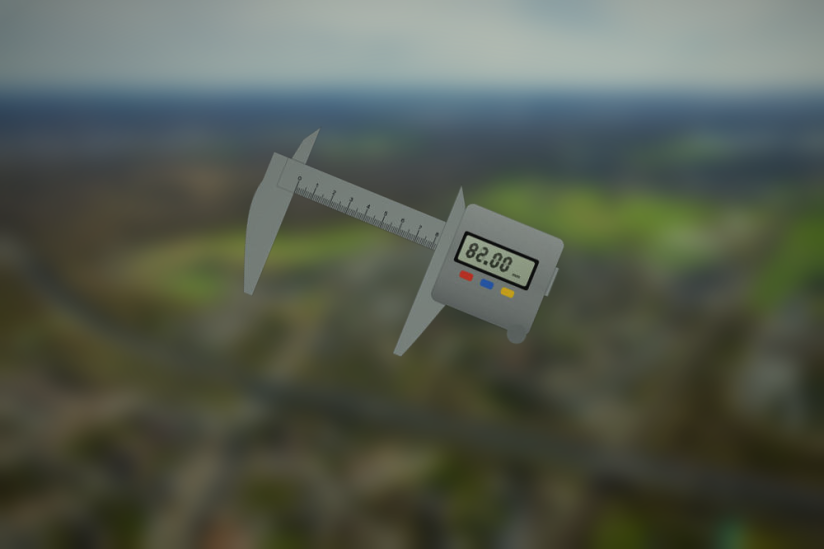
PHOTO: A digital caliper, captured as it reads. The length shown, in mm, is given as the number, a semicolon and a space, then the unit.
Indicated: 82.00; mm
